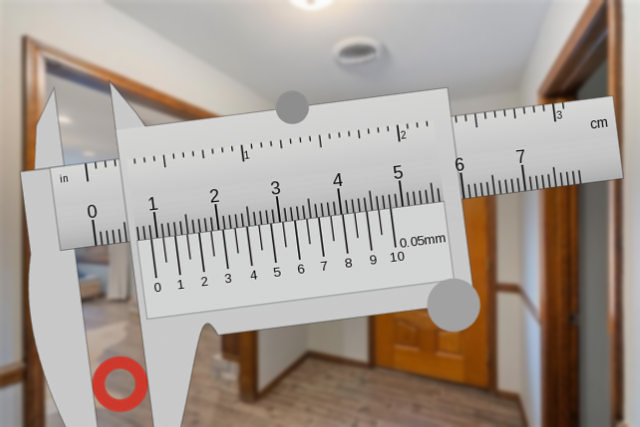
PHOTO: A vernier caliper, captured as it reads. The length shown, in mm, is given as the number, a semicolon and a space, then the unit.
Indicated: 9.0; mm
